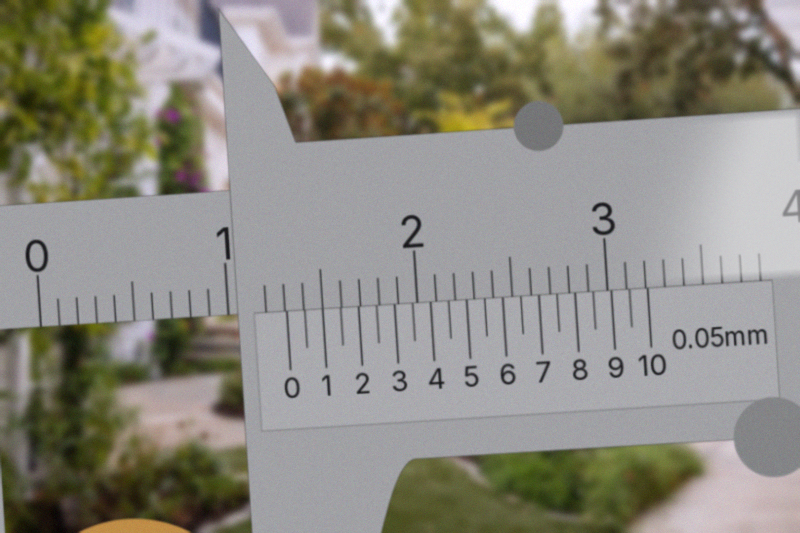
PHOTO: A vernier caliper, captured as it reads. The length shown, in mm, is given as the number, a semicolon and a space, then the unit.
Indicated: 13.1; mm
